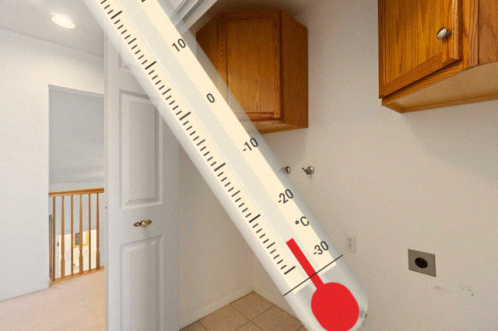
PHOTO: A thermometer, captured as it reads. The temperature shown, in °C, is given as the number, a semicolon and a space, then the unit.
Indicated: -26; °C
